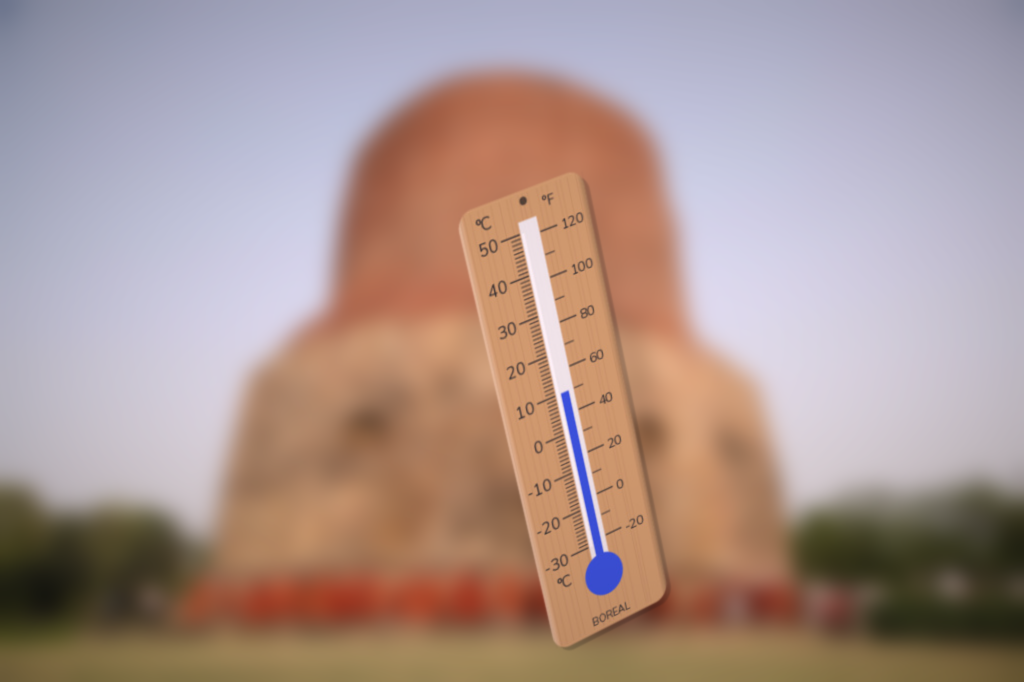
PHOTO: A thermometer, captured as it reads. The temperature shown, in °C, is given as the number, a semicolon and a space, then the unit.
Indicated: 10; °C
